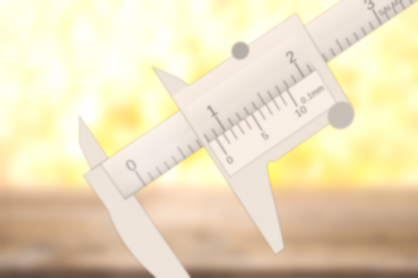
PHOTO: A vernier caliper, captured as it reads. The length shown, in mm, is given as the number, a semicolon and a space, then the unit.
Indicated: 8.8; mm
